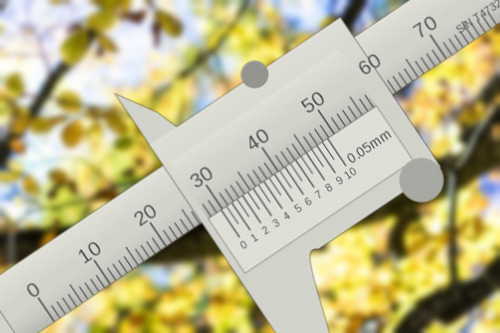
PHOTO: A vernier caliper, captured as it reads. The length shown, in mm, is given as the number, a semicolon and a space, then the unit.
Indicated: 29.8; mm
